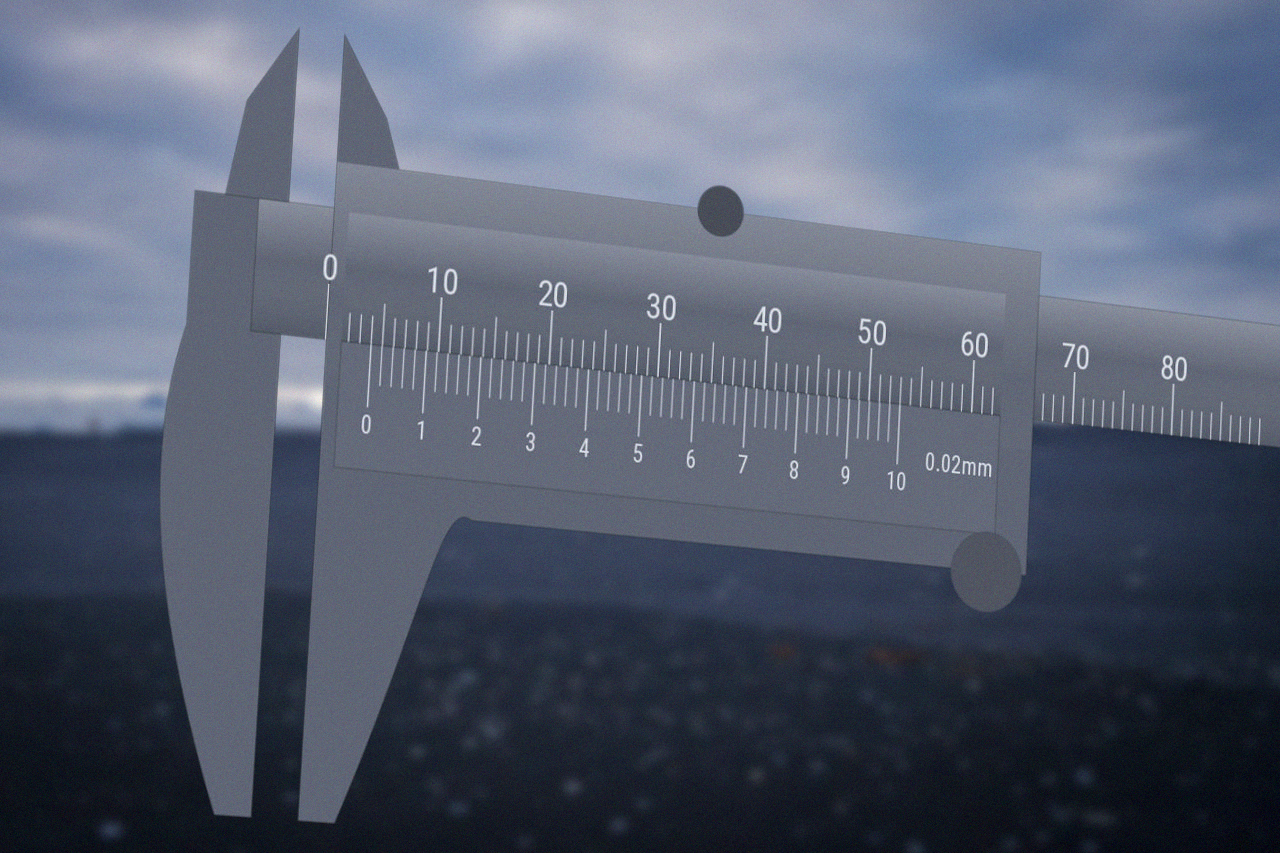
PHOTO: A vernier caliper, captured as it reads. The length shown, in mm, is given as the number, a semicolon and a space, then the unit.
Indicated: 4.0; mm
